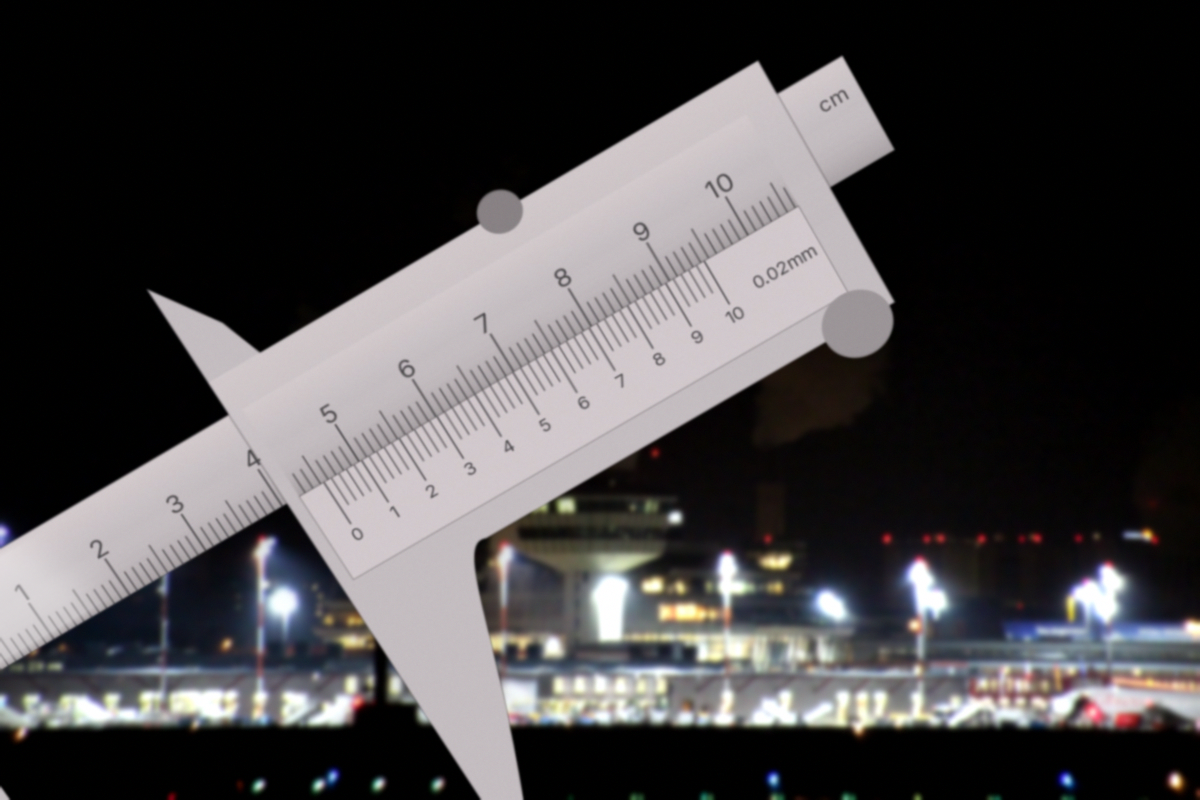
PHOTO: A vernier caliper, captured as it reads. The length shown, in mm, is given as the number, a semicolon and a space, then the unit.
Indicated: 45.4; mm
